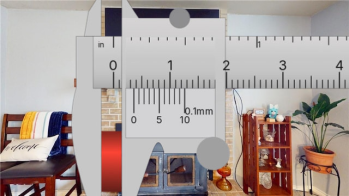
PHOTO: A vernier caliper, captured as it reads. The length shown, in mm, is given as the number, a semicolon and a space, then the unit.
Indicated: 3.6; mm
